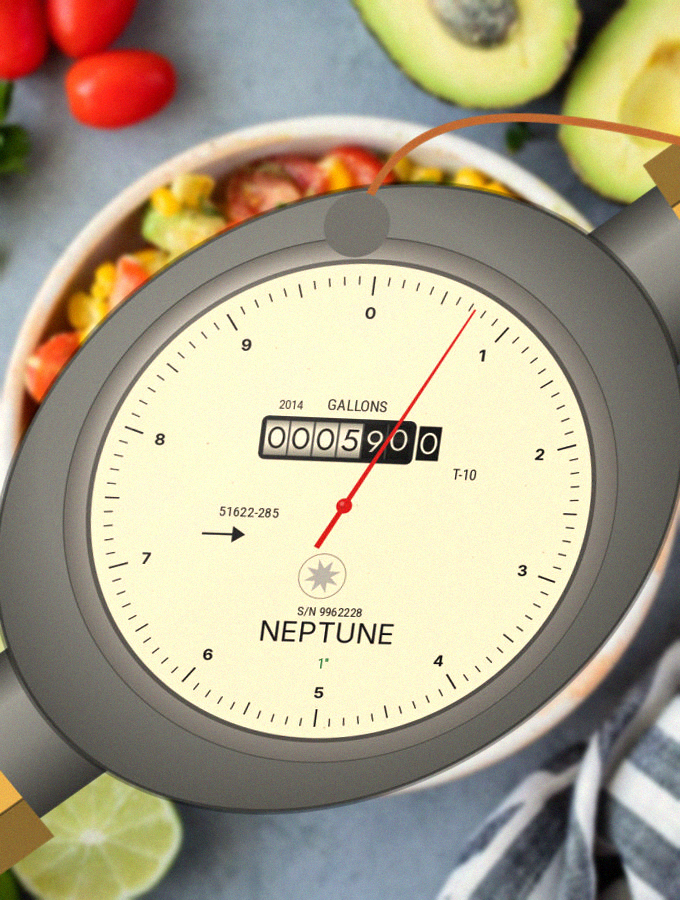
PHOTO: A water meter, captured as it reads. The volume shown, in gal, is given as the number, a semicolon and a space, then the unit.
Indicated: 5900.7; gal
